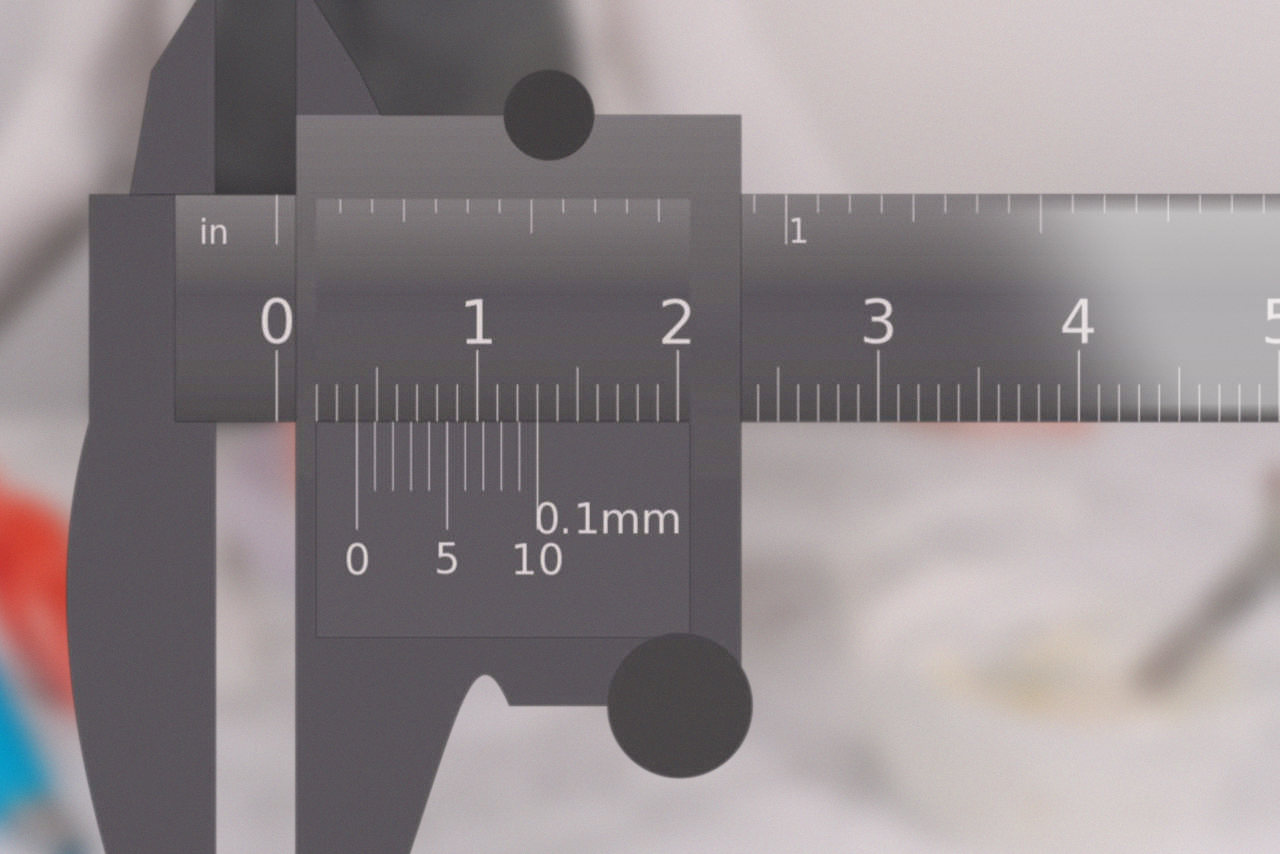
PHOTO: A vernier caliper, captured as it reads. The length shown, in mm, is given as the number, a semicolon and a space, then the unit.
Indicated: 4.0; mm
